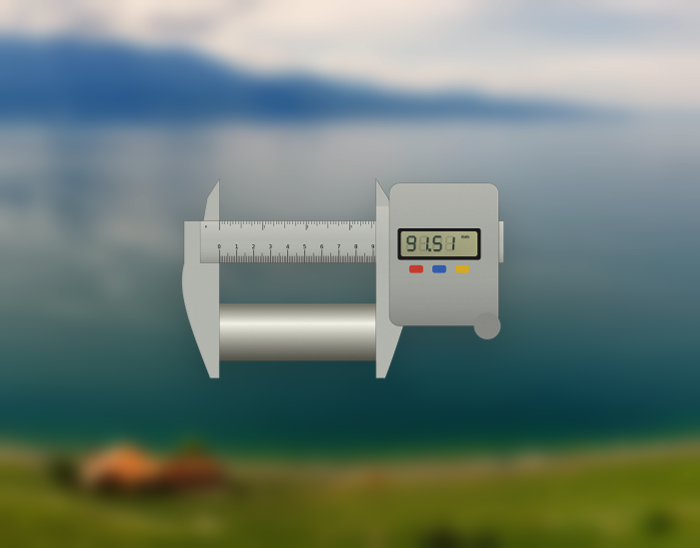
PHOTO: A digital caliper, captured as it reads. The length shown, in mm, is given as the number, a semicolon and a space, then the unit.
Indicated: 91.51; mm
